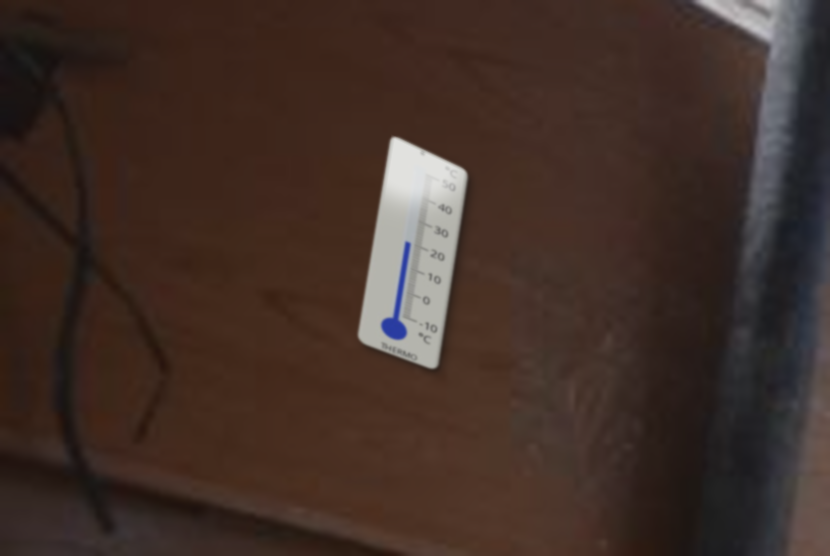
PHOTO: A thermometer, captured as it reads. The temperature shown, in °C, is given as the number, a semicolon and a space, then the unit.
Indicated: 20; °C
